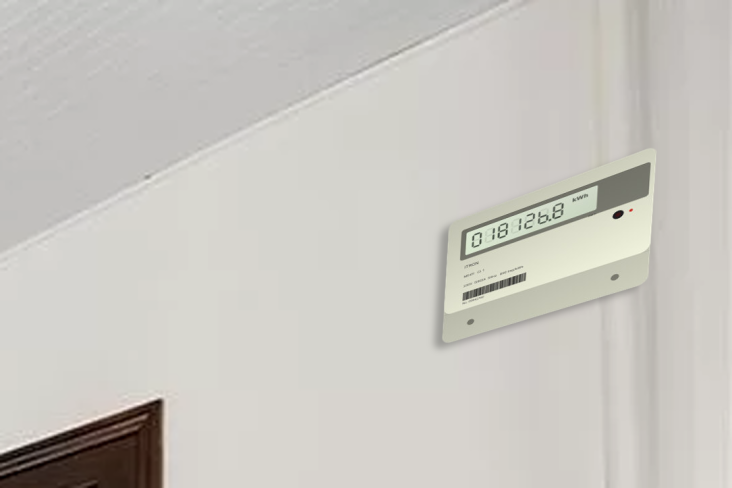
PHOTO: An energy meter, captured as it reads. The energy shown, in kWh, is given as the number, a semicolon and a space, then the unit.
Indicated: 18126.8; kWh
